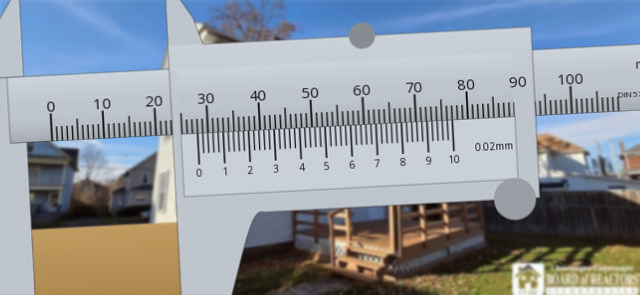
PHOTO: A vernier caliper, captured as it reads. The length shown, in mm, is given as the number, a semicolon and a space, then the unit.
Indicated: 28.0; mm
